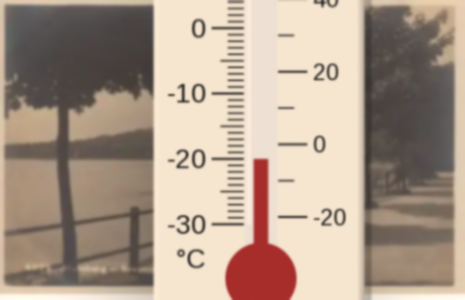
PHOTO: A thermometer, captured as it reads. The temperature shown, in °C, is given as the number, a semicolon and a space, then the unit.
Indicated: -20; °C
